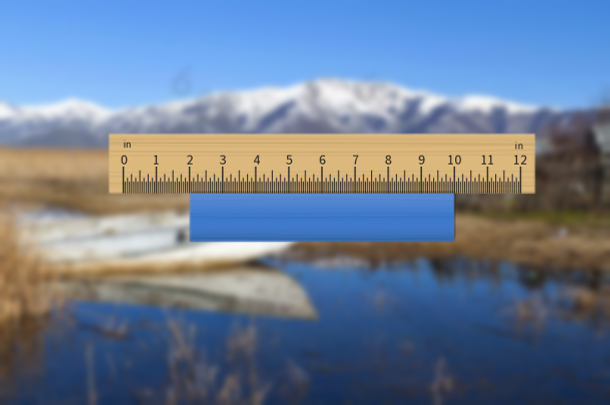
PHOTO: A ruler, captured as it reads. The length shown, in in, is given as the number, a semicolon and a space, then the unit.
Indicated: 8; in
